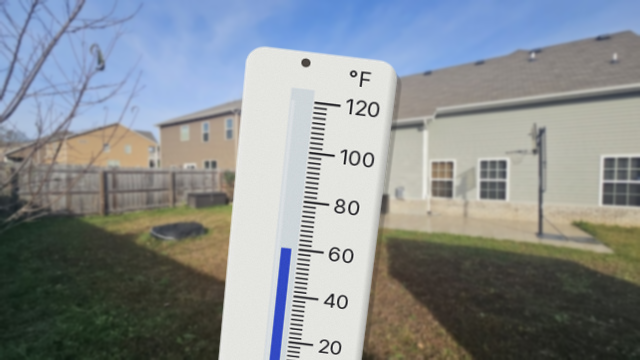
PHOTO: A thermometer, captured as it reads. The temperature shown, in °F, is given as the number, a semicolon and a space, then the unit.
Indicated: 60; °F
